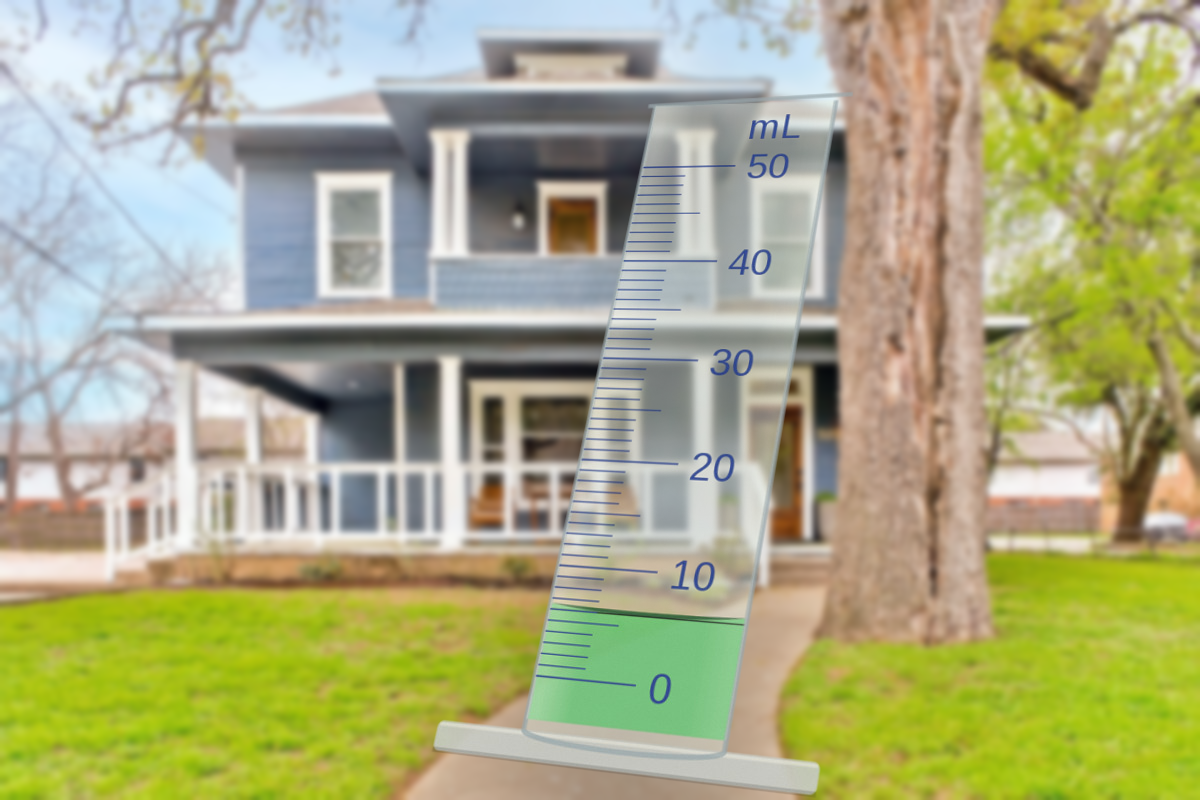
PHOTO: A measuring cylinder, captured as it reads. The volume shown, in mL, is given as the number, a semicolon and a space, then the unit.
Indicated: 6; mL
